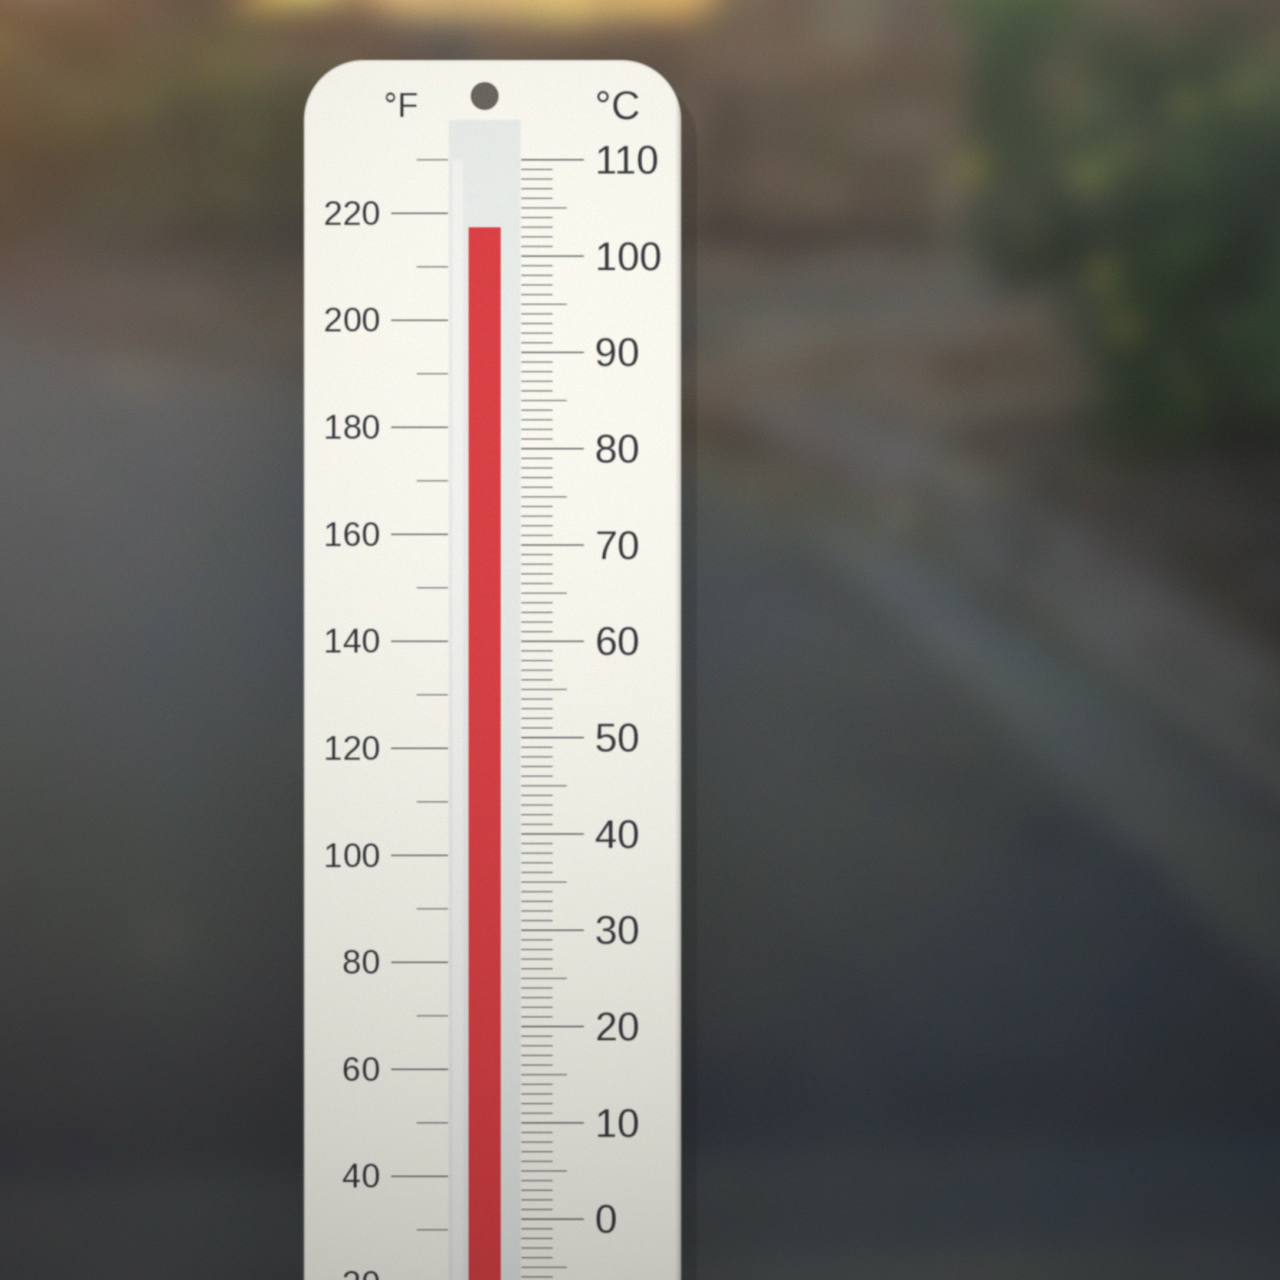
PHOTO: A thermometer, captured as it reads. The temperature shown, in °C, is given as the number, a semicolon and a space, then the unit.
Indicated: 103; °C
